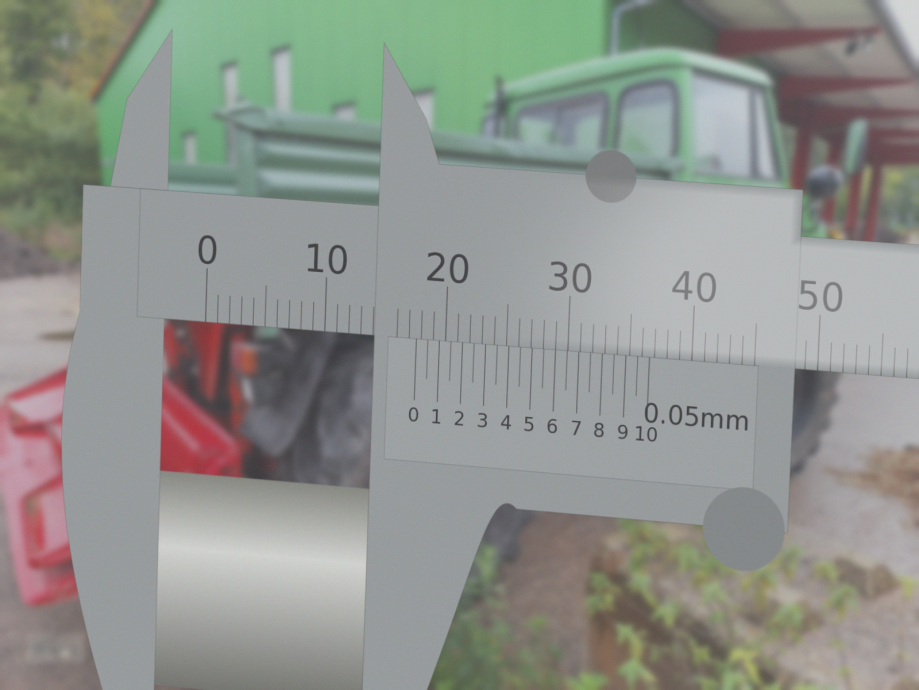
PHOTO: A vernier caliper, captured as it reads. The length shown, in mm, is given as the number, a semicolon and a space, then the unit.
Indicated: 17.6; mm
